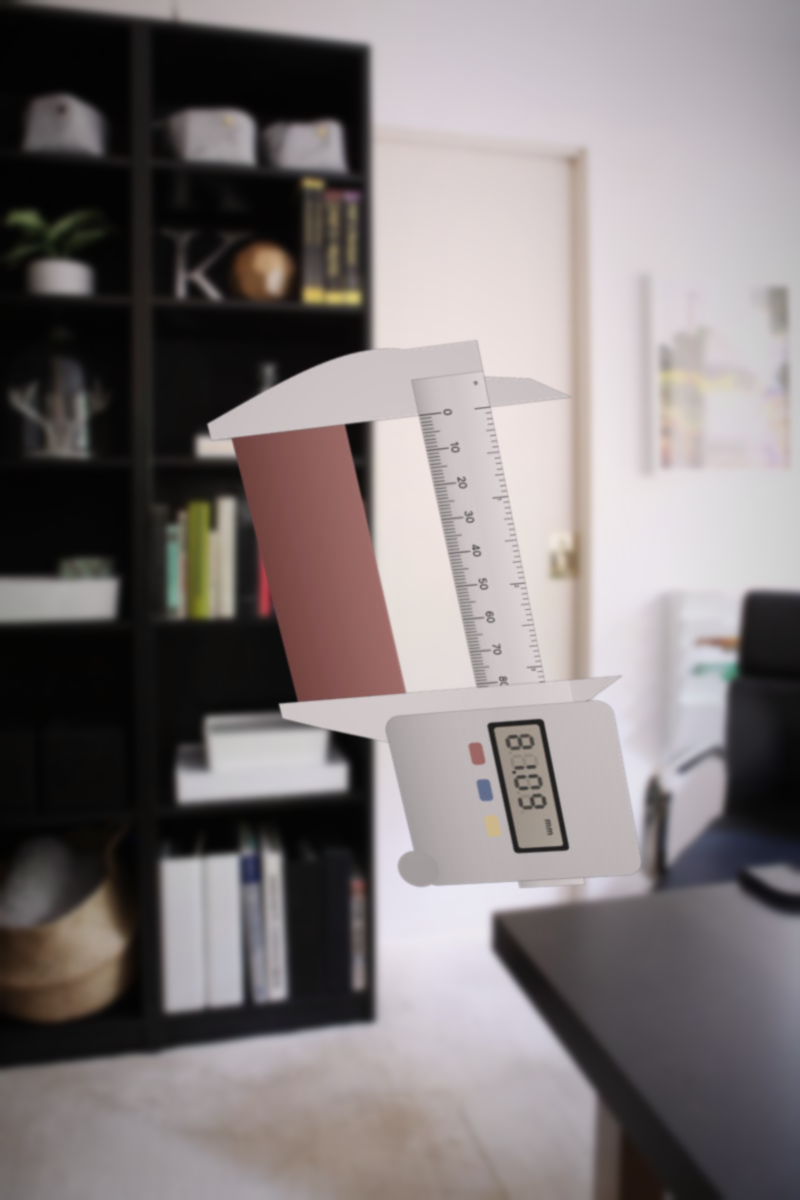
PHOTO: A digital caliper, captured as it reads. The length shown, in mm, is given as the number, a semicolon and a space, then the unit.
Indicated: 81.09; mm
